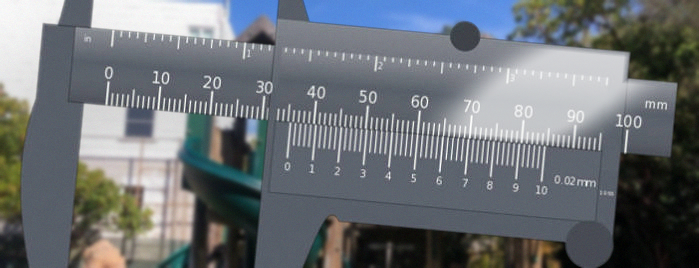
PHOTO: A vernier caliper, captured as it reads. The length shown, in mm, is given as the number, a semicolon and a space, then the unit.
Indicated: 35.5; mm
